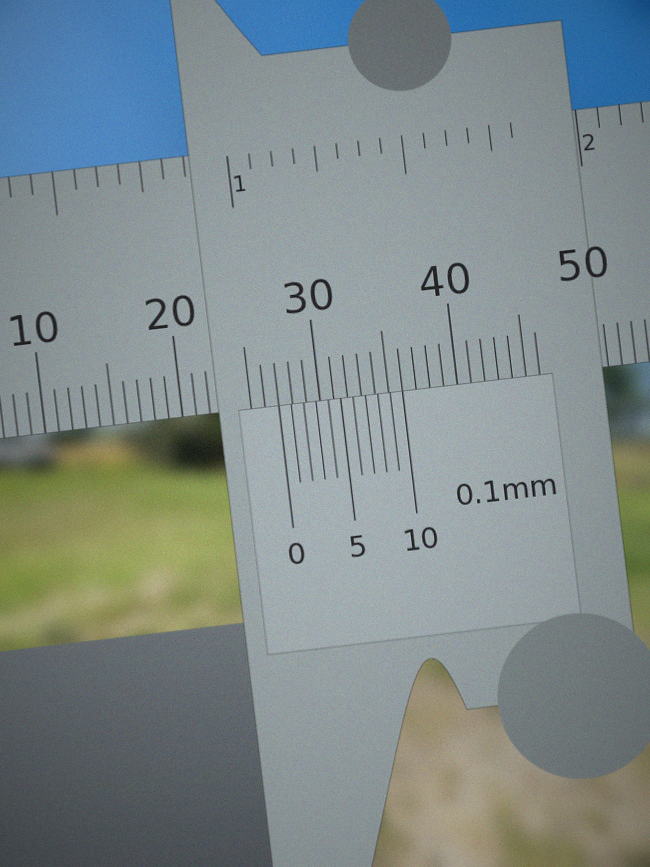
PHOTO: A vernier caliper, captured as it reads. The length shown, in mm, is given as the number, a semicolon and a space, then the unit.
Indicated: 27.0; mm
